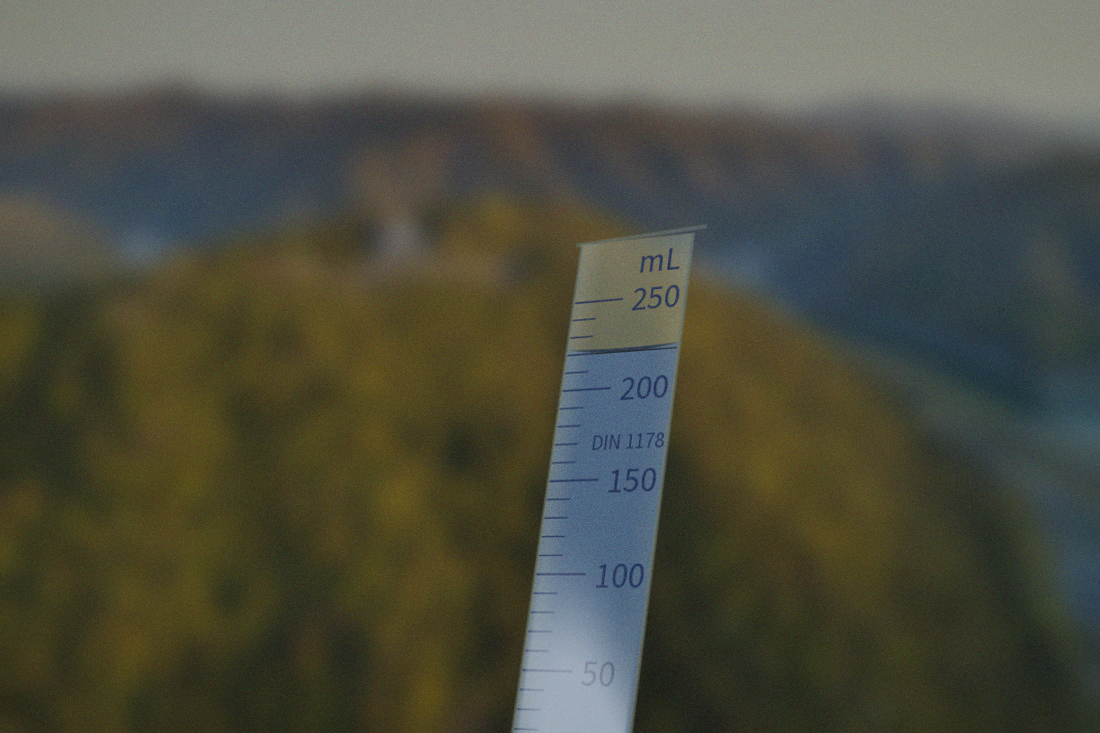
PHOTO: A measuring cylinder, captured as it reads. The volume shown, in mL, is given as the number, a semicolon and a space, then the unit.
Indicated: 220; mL
